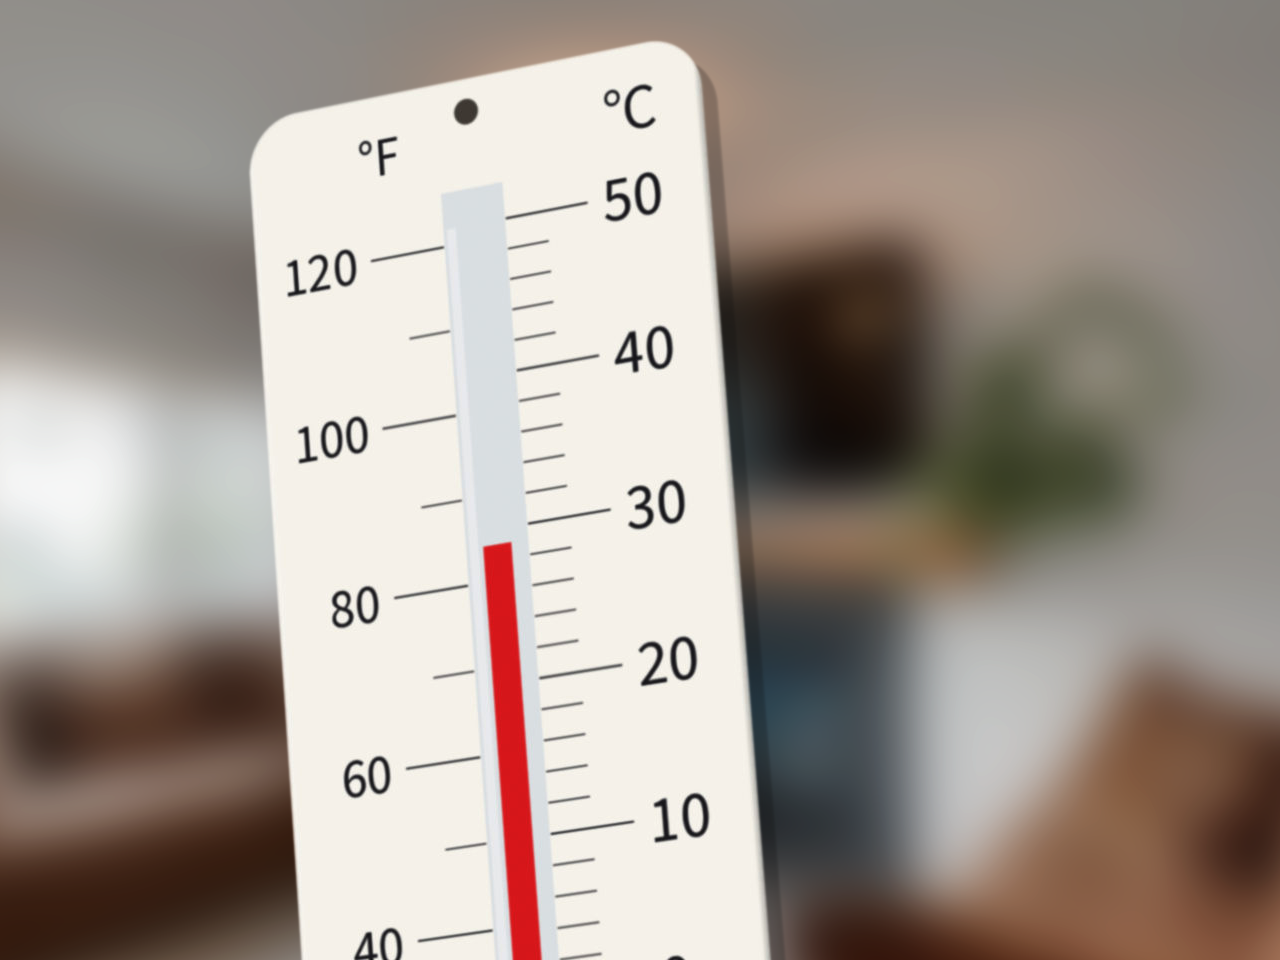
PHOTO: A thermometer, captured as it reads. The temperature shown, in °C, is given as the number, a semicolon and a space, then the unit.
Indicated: 29; °C
